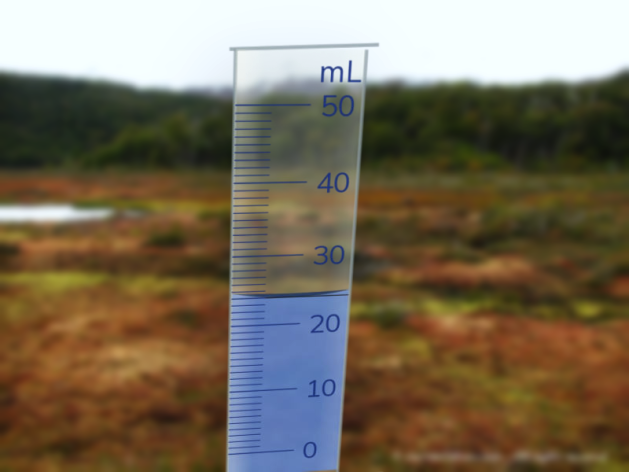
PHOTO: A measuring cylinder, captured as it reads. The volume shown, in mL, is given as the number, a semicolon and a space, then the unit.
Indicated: 24; mL
